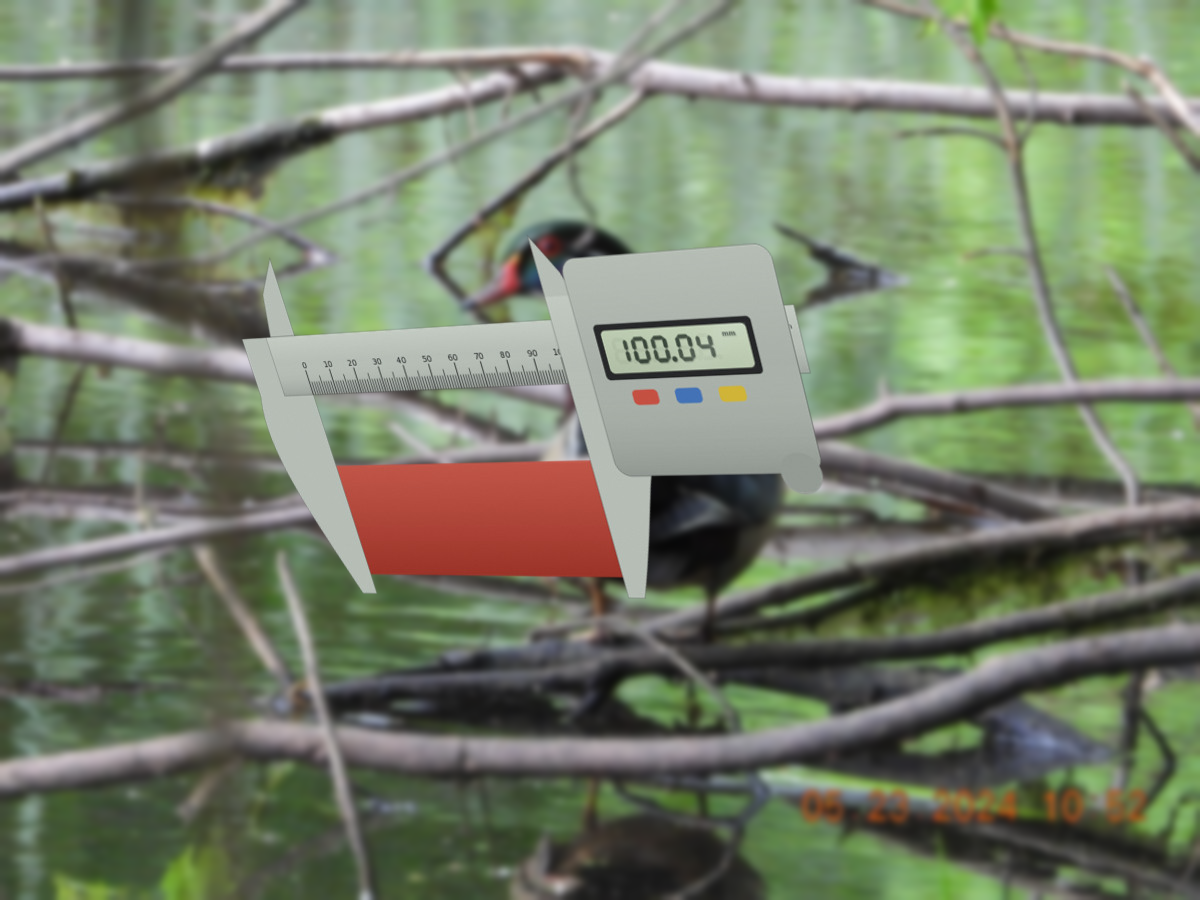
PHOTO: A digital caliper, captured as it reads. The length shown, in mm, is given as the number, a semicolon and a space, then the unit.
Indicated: 100.04; mm
